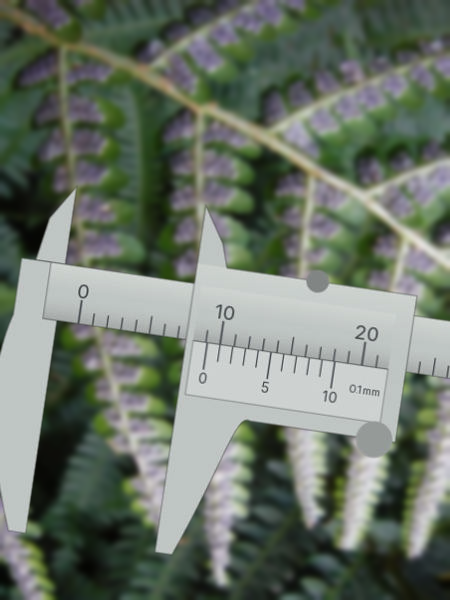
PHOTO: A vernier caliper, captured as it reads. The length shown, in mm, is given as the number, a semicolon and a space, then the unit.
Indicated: 9.1; mm
